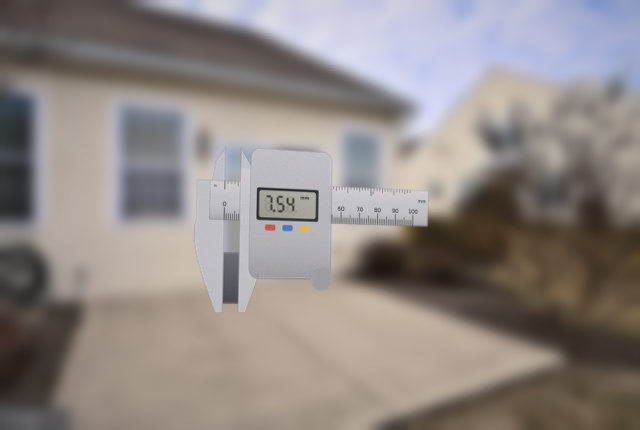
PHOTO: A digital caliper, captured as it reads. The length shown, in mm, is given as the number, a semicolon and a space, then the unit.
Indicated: 7.54; mm
